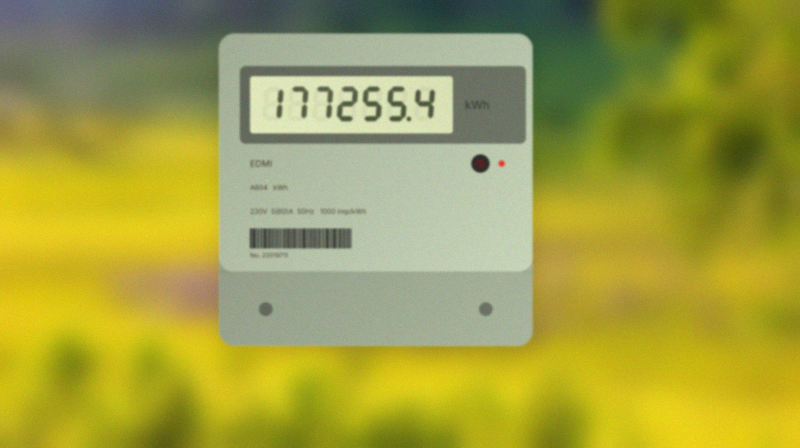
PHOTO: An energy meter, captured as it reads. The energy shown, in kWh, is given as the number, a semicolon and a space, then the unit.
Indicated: 177255.4; kWh
